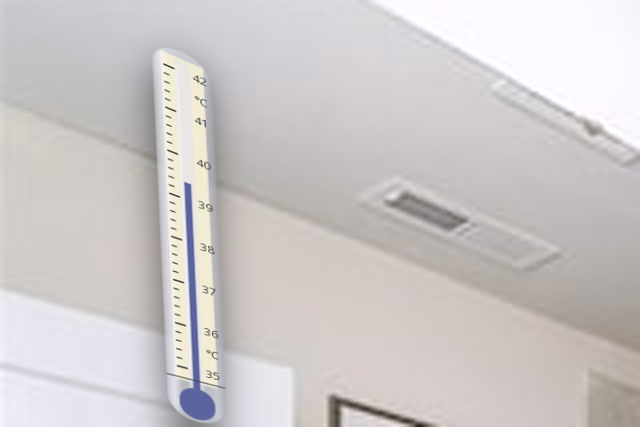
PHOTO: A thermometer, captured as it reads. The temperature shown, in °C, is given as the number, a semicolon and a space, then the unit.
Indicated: 39.4; °C
